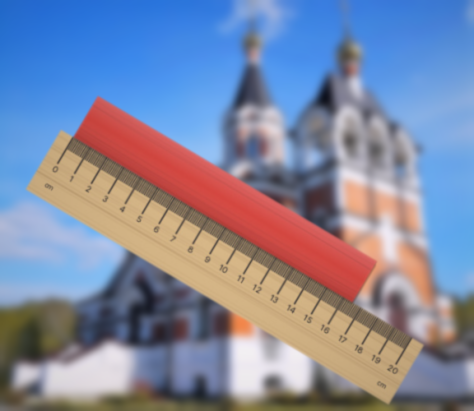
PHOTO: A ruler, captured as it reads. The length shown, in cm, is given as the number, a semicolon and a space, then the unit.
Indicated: 16.5; cm
